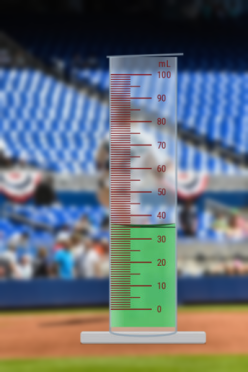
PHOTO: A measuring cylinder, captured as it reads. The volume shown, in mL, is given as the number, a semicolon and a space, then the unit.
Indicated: 35; mL
